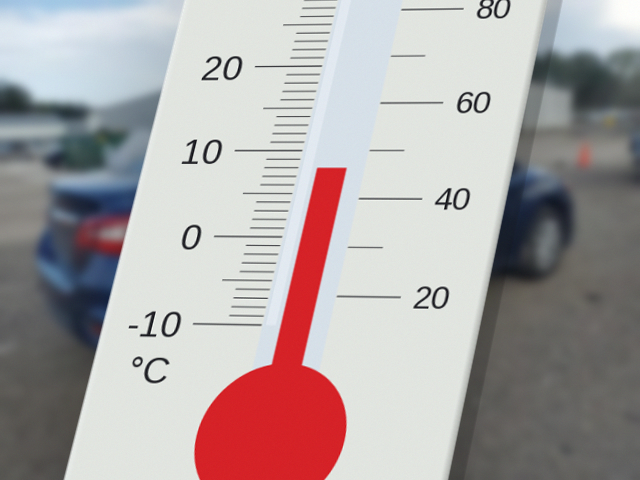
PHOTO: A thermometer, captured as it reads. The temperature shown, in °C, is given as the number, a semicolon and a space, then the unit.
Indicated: 8; °C
